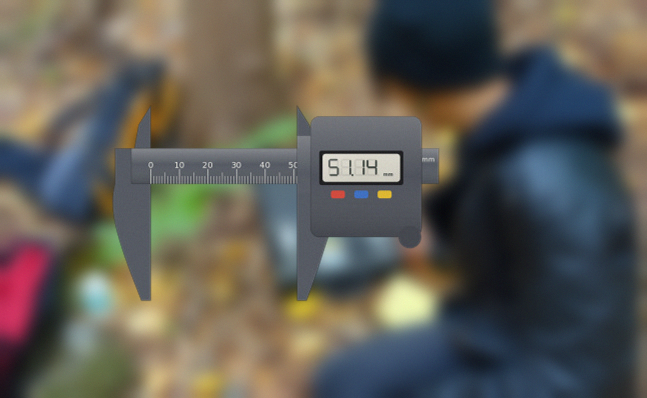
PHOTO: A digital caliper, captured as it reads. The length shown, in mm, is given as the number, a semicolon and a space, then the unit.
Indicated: 51.14; mm
